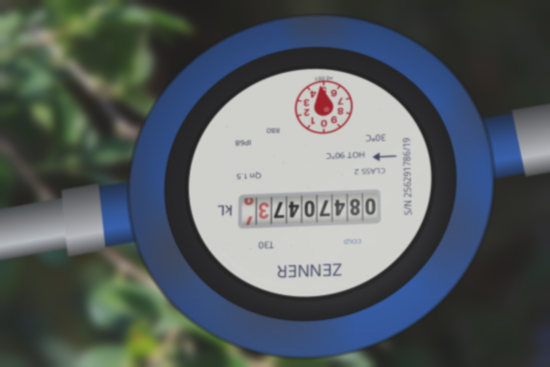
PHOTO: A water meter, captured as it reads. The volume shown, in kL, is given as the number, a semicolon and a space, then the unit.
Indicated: 847047.374; kL
